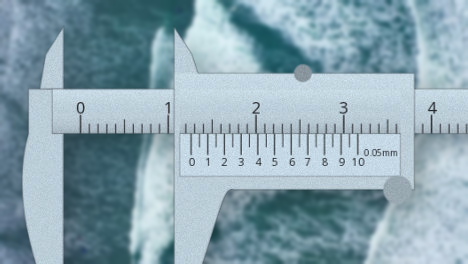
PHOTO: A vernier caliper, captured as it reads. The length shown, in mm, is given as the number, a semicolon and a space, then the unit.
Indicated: 12.6; mm
